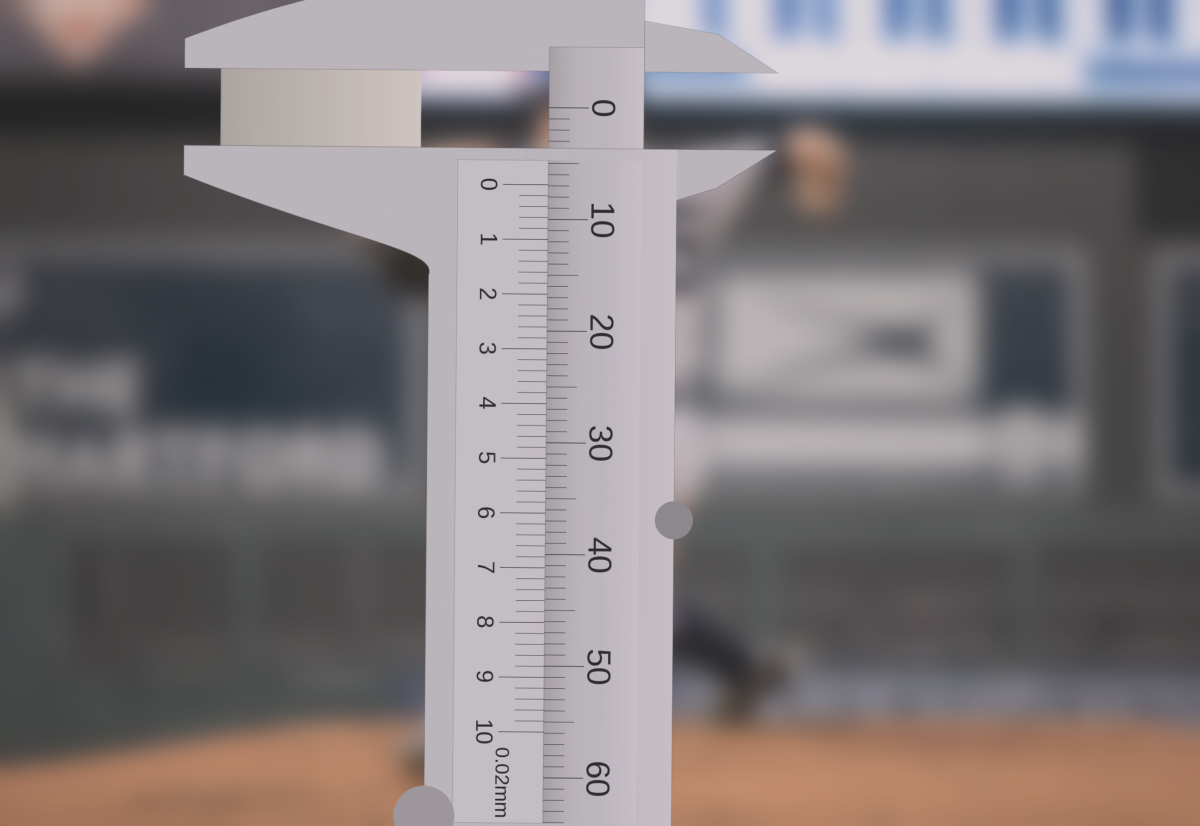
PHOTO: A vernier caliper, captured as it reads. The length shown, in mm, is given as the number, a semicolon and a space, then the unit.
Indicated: 6.9; mm
